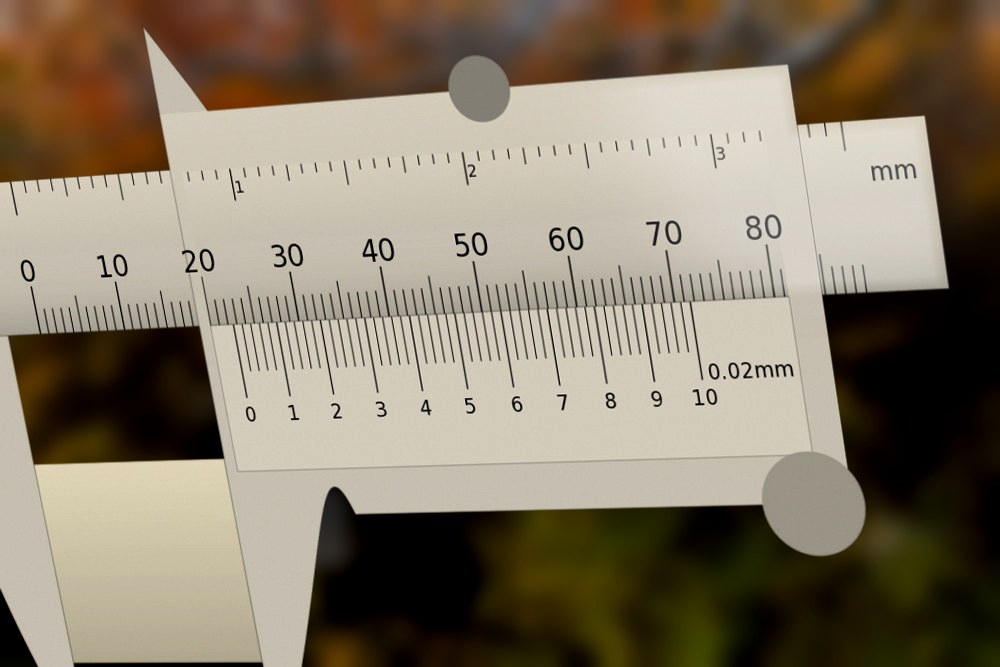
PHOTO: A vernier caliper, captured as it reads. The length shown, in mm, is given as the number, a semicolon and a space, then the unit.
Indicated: 22.6; mm
